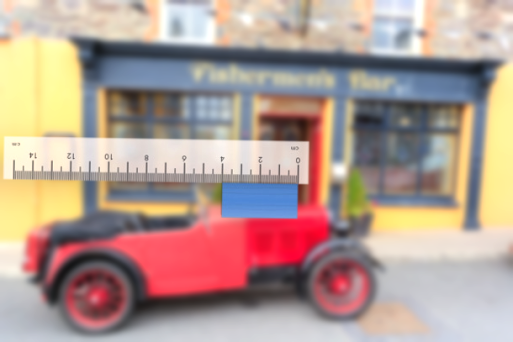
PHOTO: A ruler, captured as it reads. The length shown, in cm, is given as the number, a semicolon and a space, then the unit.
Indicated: 4; cm
